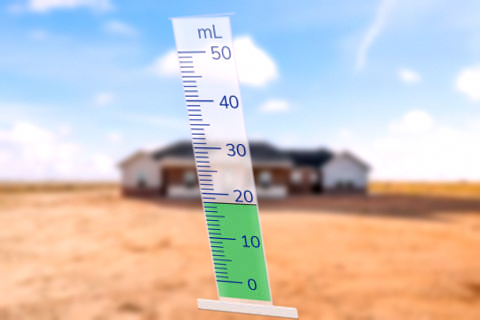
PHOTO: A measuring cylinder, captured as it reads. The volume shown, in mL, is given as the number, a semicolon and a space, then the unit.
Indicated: 18; mL
